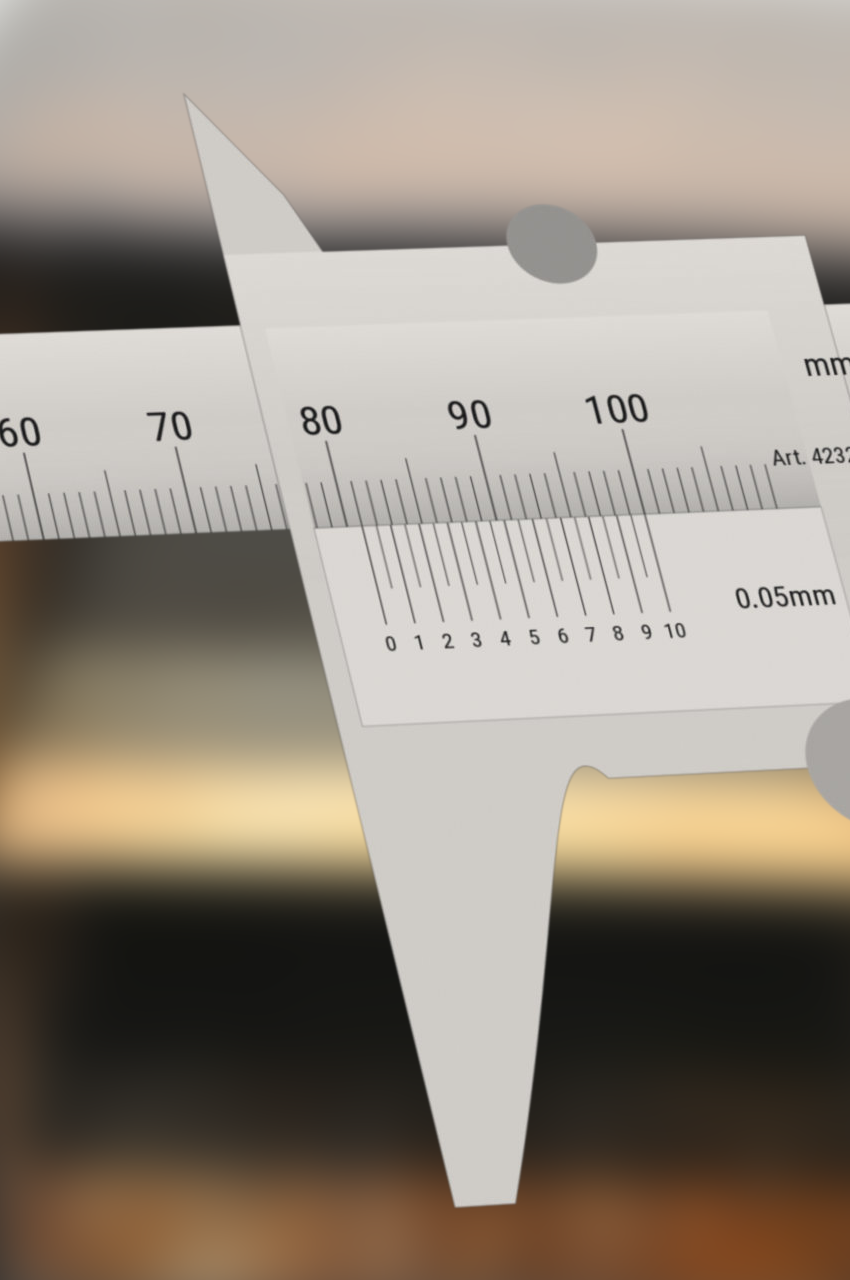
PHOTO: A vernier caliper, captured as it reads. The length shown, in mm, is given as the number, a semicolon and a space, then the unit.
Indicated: 81.0; mm
